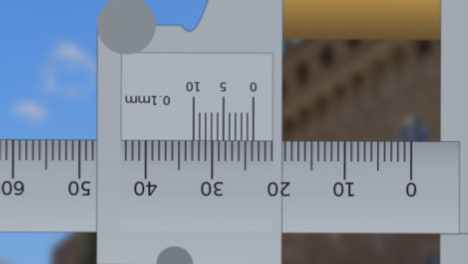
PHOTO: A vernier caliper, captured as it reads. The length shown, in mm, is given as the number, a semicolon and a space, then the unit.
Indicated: 23.8; mm
